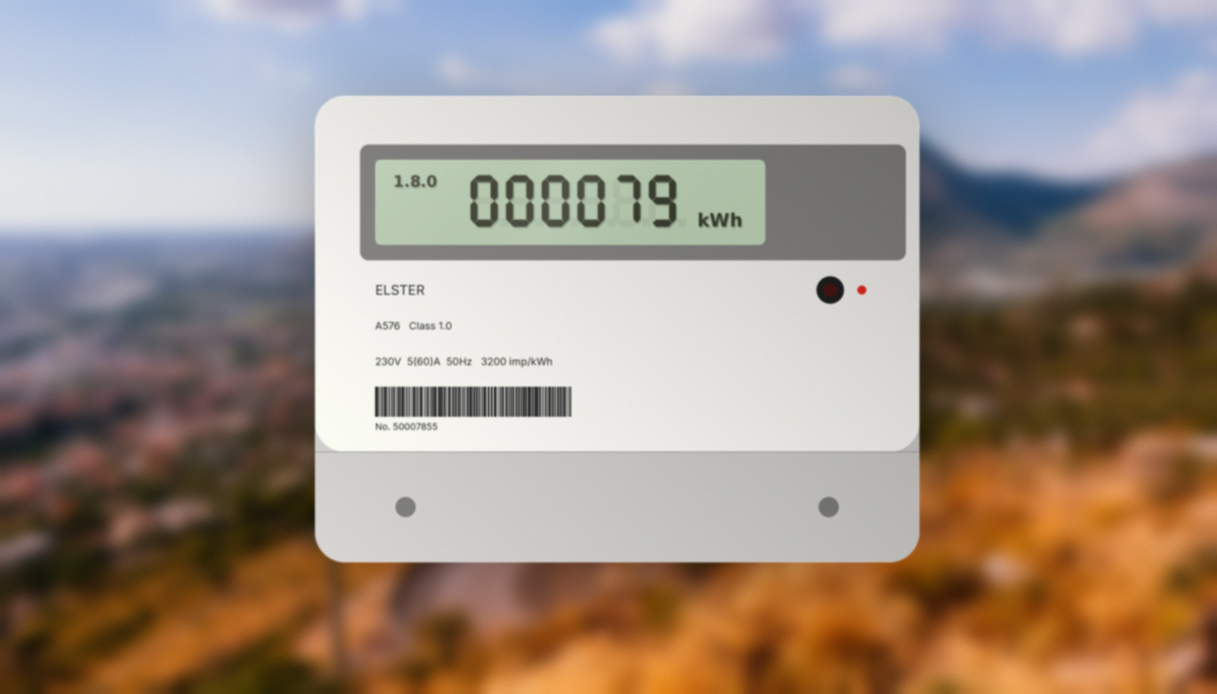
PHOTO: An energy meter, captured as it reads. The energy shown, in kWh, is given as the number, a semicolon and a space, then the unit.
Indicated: 79; kWh
